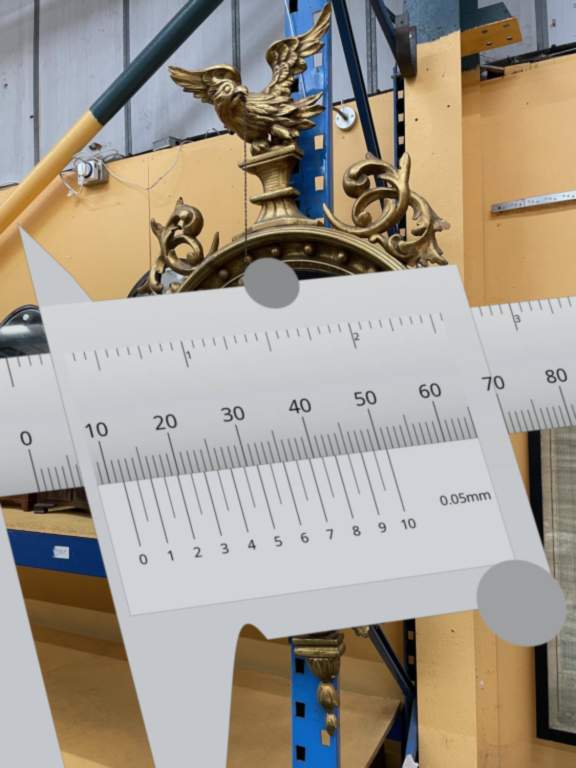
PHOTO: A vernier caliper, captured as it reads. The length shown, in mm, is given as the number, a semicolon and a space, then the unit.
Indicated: 12.0; mm
